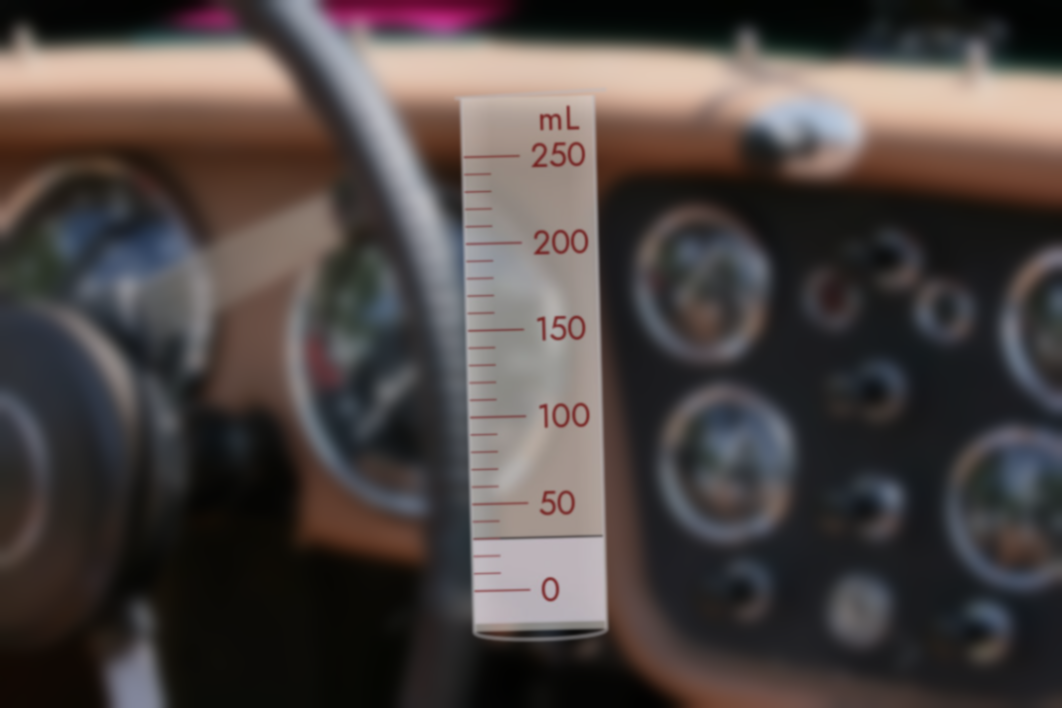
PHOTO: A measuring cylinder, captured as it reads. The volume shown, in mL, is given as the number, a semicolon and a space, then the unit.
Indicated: 30; mL
